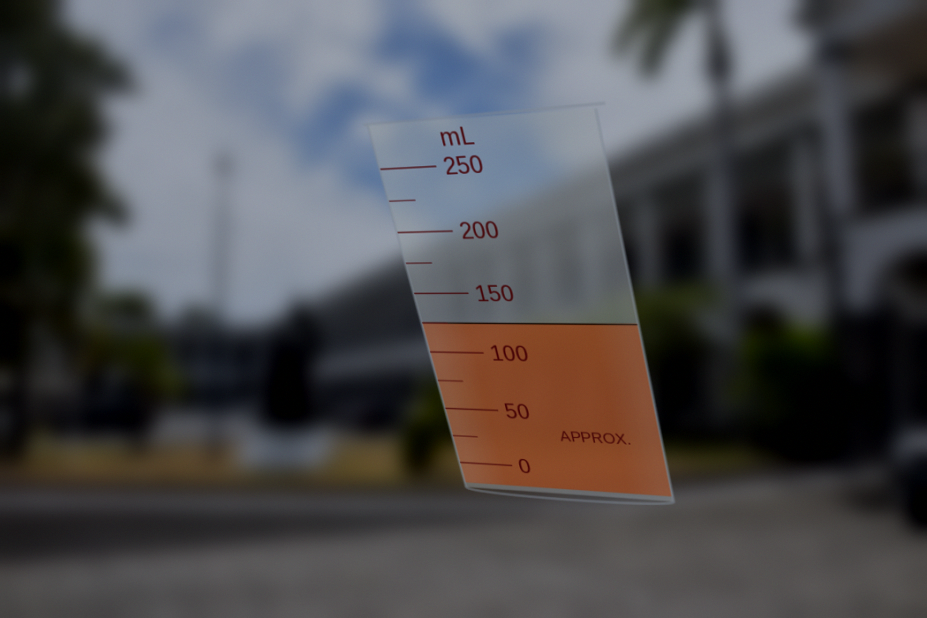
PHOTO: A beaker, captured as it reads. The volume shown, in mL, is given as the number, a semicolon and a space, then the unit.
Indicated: 125; mL
